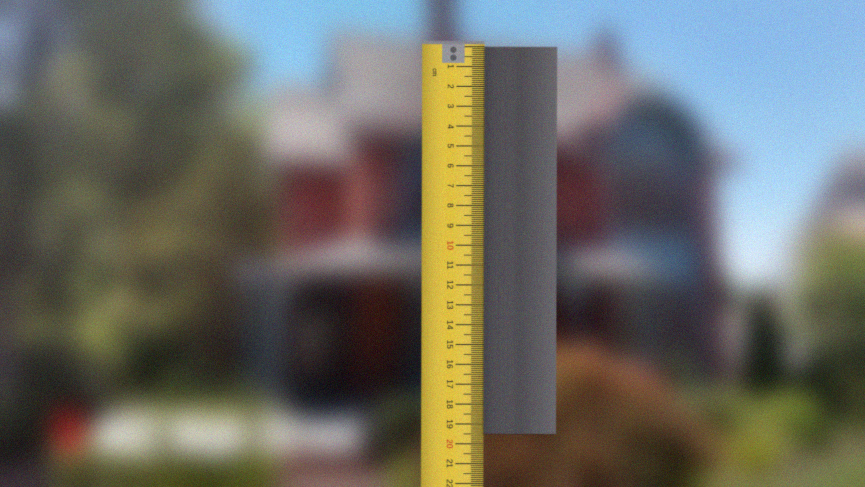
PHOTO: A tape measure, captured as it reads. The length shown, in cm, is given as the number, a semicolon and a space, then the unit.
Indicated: 19.5; cm
